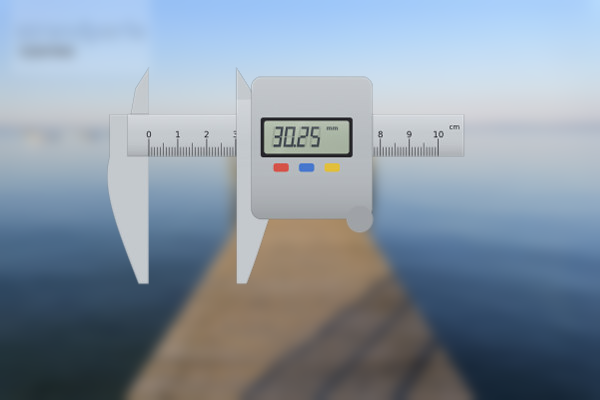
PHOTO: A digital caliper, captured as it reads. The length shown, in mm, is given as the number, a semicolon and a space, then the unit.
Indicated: 30.25; mm
